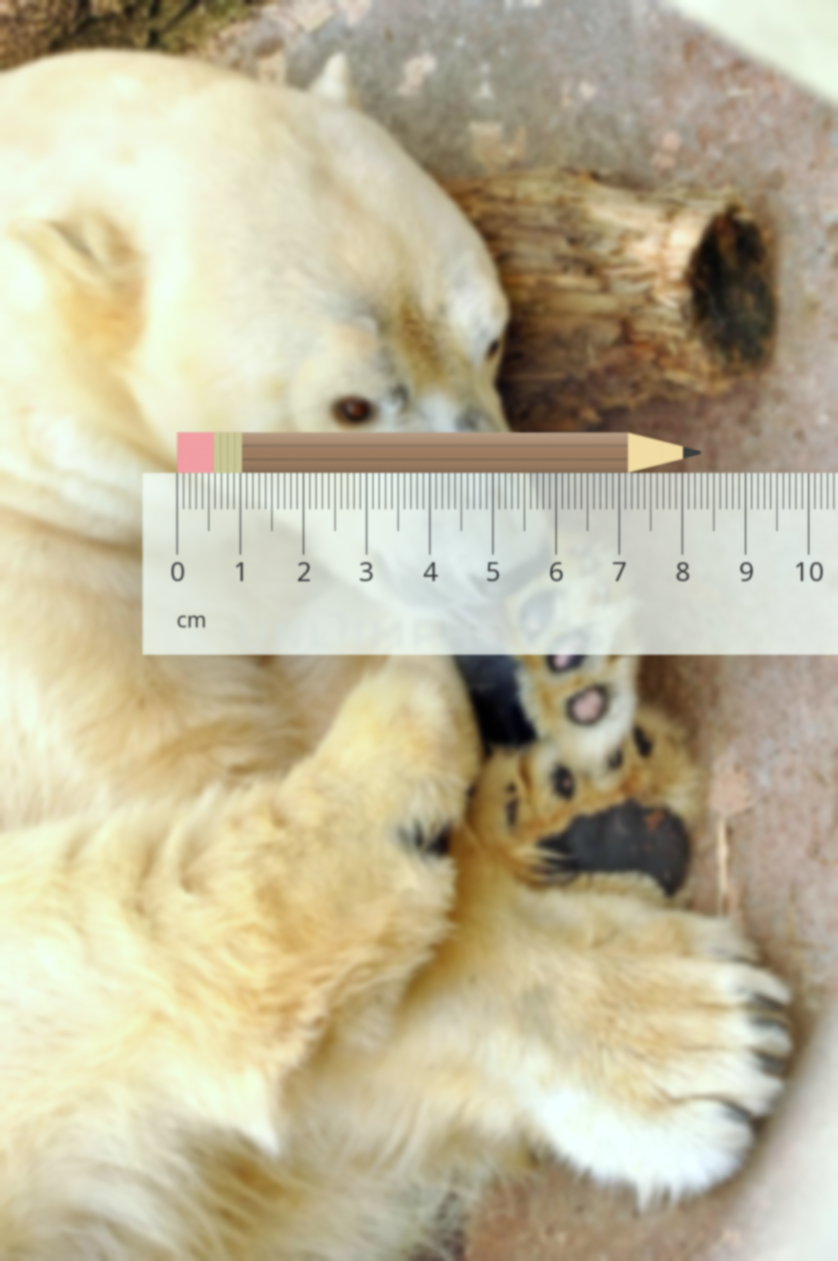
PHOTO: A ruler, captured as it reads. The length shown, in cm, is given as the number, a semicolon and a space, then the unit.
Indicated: 8.3; cm
